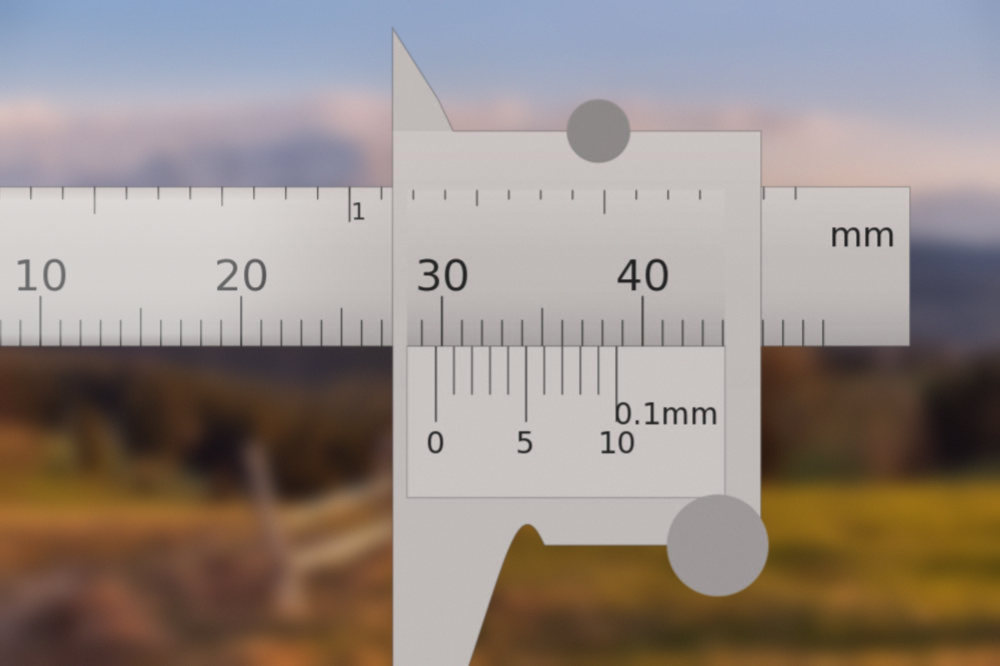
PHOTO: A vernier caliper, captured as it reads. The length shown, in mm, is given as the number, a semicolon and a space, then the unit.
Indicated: 29.7; mm
